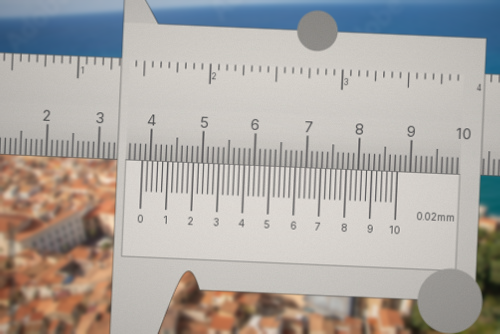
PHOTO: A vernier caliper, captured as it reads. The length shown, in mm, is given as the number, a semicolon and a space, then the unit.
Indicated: 38.5; mm
